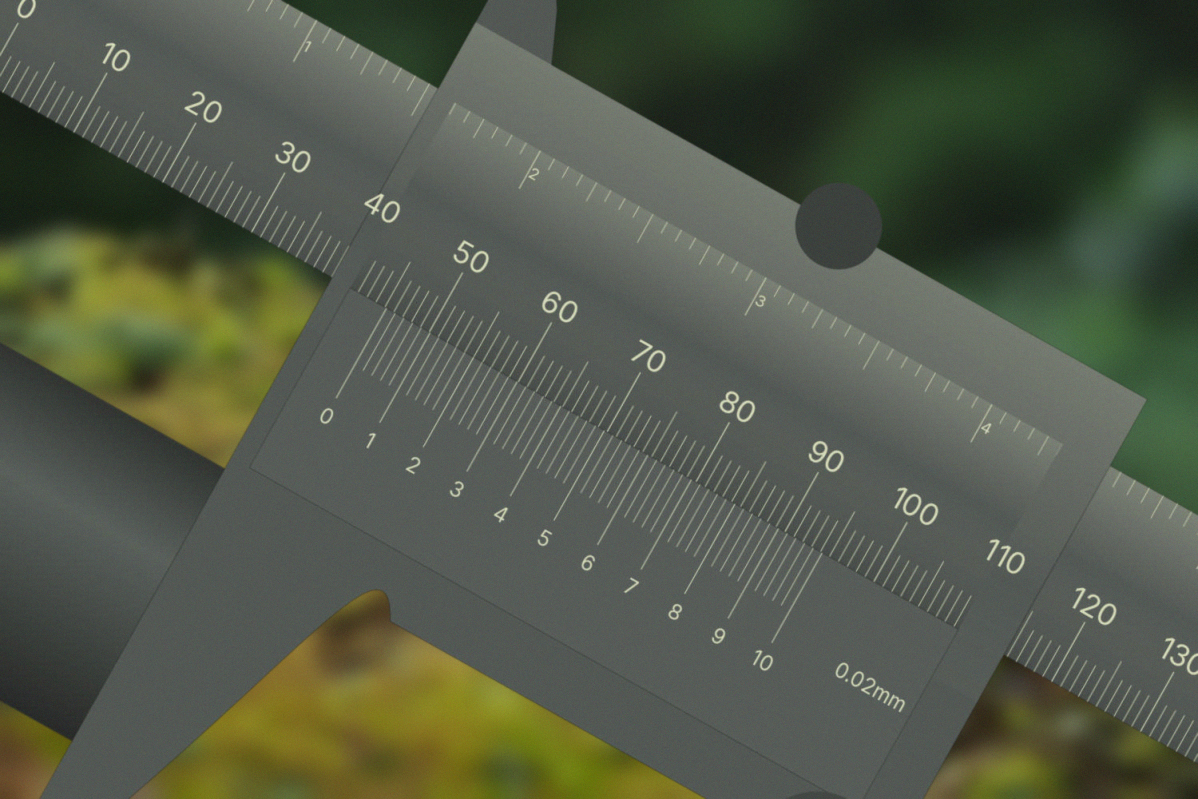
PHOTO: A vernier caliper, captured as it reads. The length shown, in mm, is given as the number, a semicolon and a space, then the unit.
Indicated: 45.2; mm
